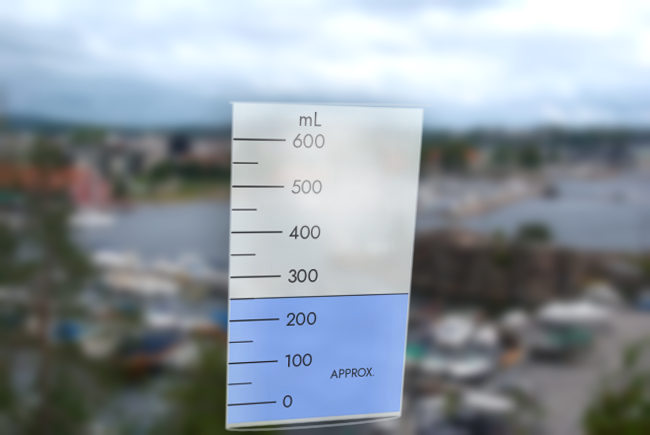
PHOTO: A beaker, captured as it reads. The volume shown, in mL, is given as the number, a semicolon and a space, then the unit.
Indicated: 250; mL
